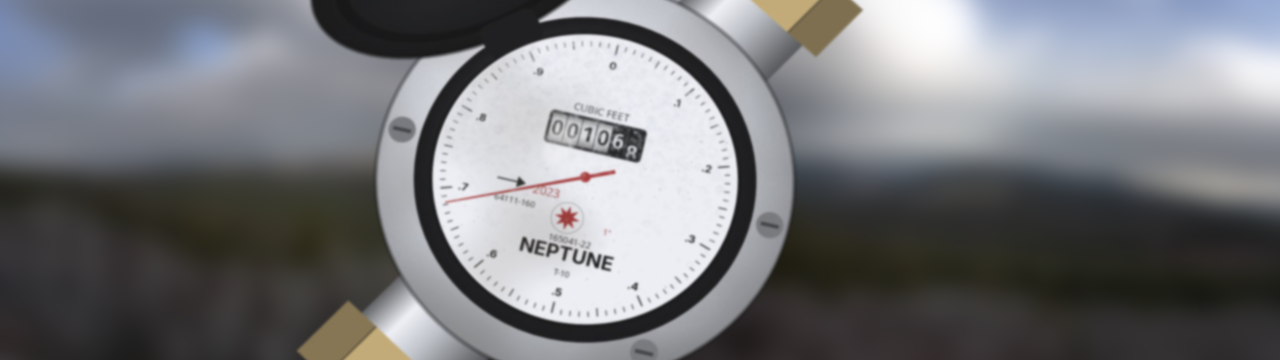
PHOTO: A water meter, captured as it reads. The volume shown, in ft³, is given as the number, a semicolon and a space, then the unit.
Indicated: 1067.68; ft³
